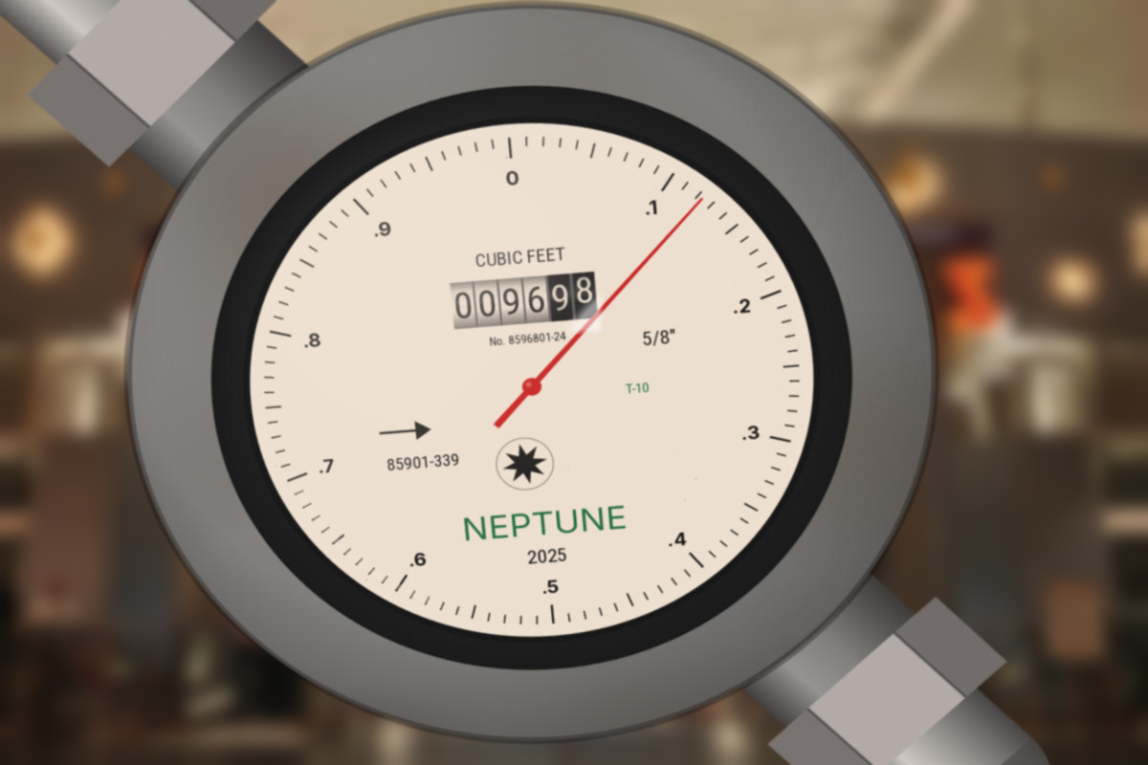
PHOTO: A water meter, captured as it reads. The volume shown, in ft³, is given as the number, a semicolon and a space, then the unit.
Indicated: 9698.12; ft³
